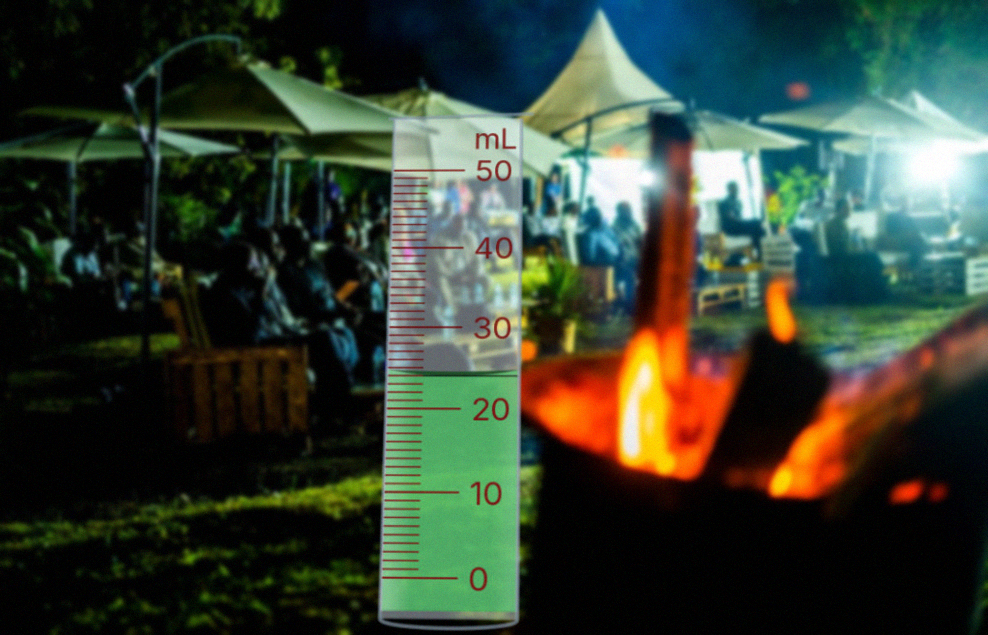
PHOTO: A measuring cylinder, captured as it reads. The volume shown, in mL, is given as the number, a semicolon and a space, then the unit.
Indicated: 24; mL
